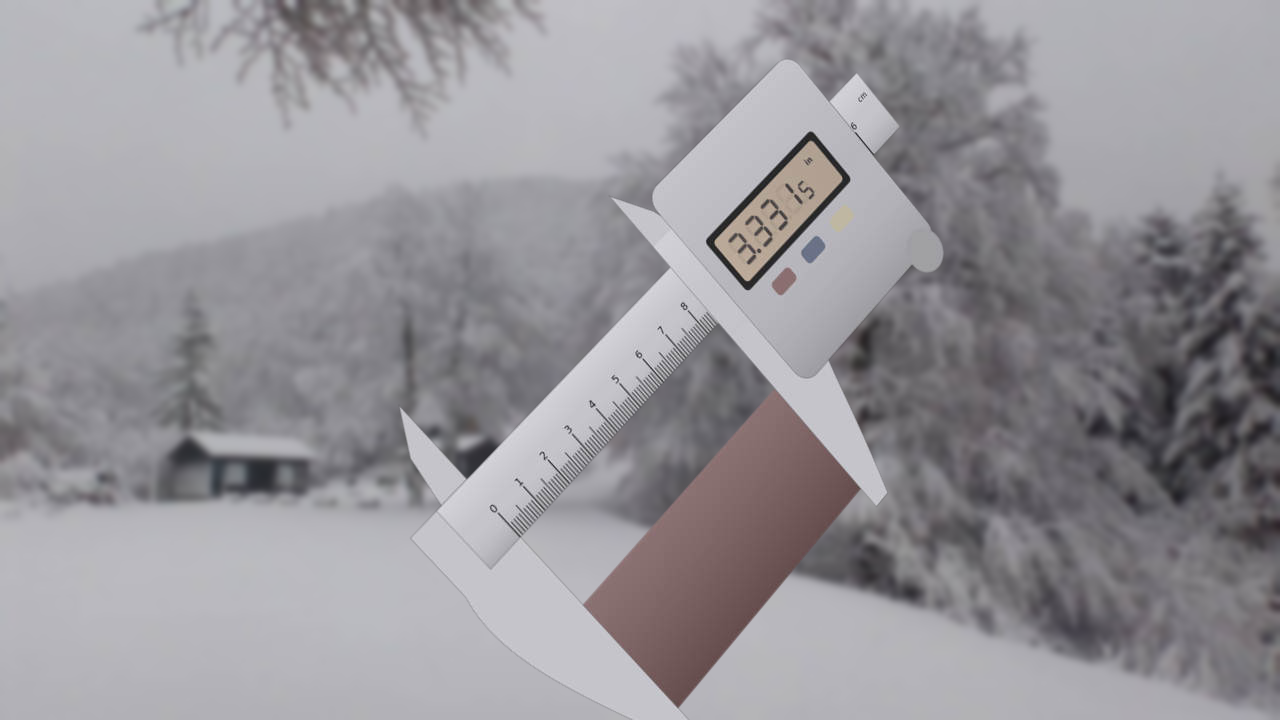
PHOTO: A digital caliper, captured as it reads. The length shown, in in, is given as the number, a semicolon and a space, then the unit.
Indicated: 3.3315; in
